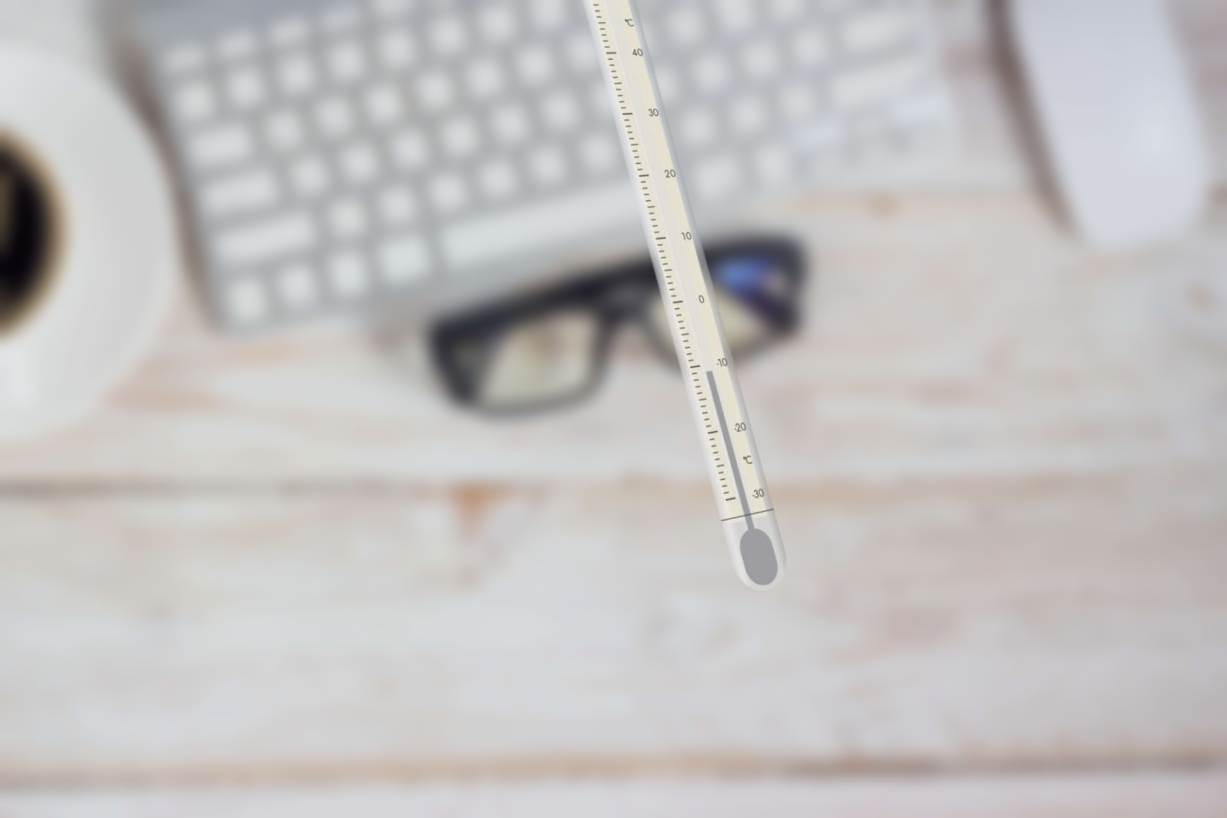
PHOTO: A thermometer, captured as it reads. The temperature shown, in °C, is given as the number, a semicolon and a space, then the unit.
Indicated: -11; °C
